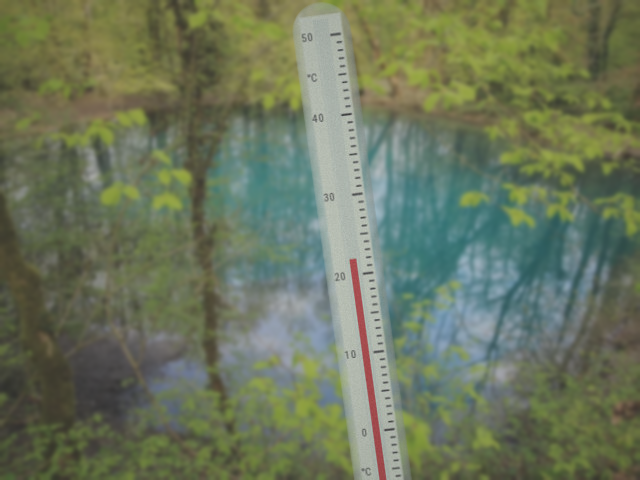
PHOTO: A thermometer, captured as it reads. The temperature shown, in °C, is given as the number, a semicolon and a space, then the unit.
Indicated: 22; °C
